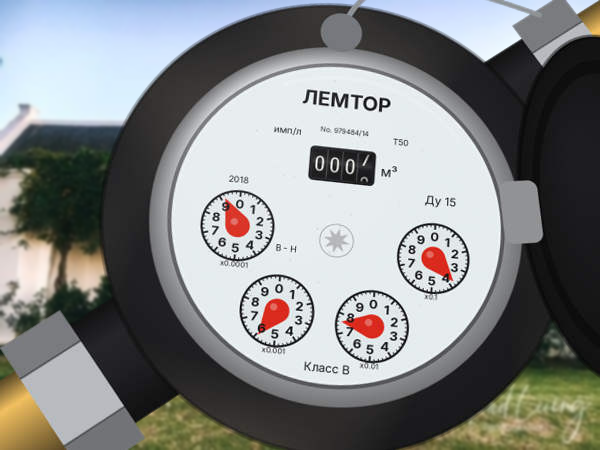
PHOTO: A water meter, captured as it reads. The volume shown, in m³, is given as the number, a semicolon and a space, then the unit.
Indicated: 7.3759; m³
